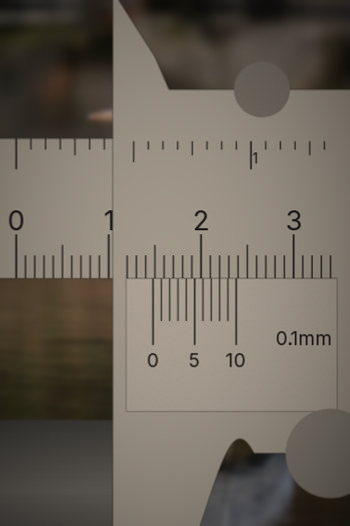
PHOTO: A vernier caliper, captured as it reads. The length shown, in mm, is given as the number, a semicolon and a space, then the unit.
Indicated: 14.8; mm
